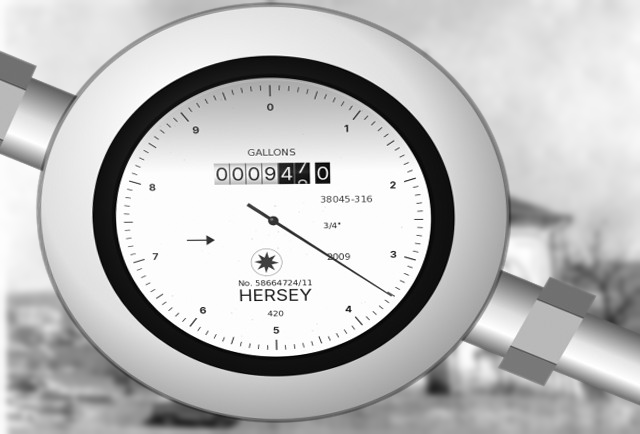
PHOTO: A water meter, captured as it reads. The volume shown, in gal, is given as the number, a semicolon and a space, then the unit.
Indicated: 9473.5; gal
